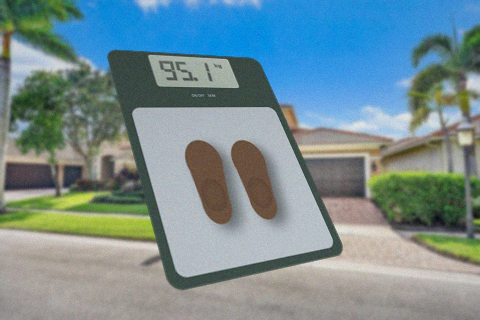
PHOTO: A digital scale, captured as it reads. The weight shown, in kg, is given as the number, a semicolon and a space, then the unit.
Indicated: 95.1; kg
